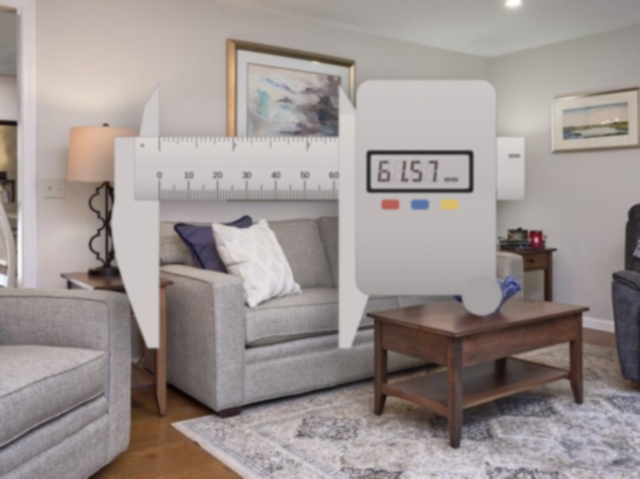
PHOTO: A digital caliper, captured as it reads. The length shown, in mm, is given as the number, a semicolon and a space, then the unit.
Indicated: 61.57; mm
